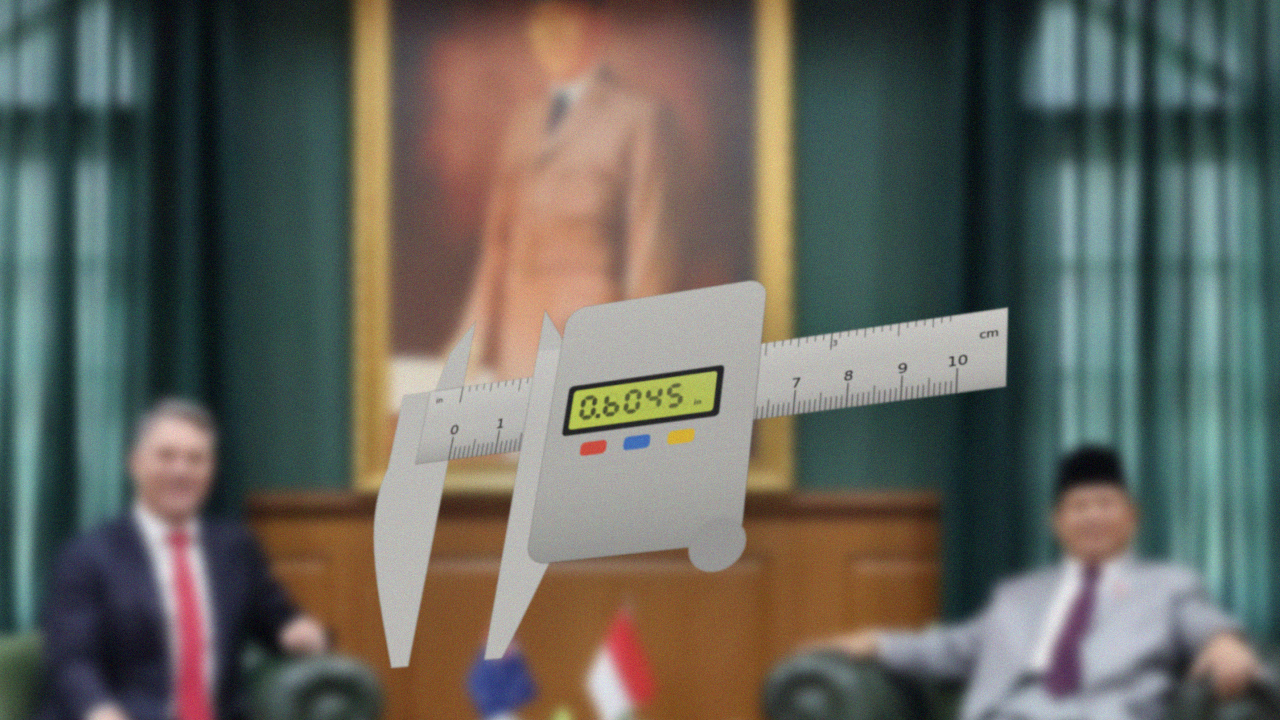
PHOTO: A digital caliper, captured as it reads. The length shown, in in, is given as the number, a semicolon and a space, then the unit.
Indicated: 0.6045; in
